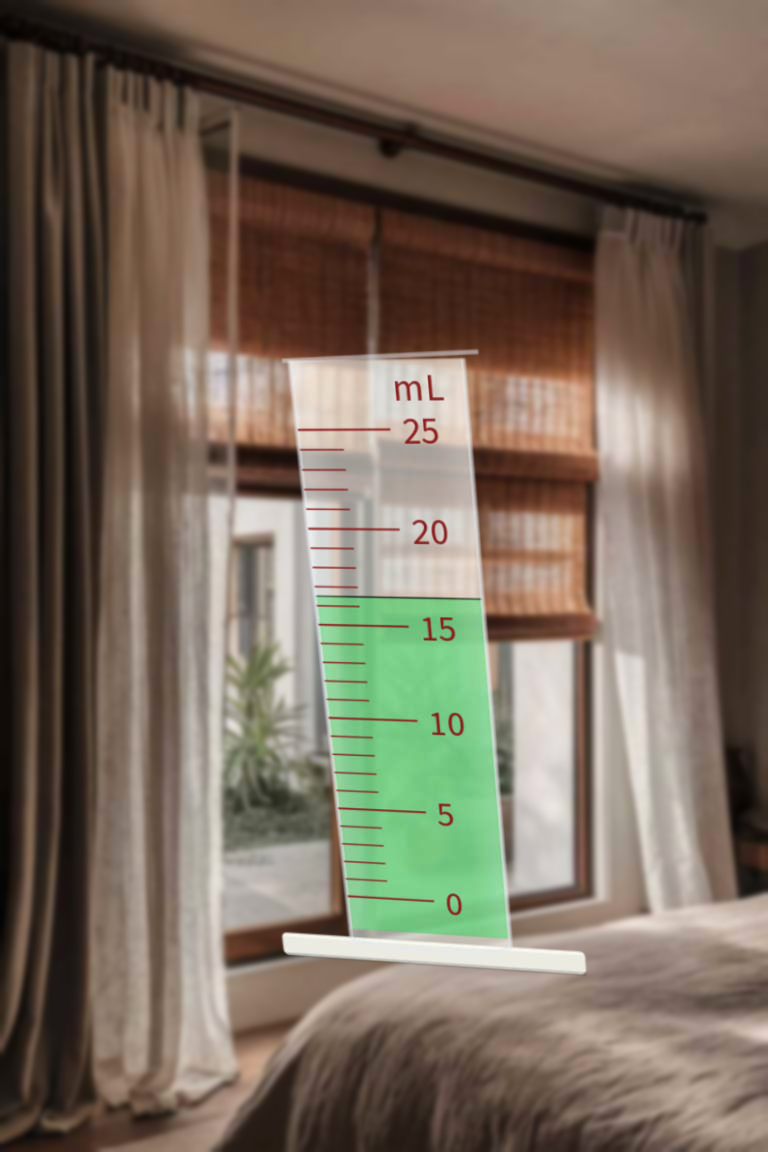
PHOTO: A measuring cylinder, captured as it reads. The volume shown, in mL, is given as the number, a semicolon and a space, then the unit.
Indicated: 16.5; mL
